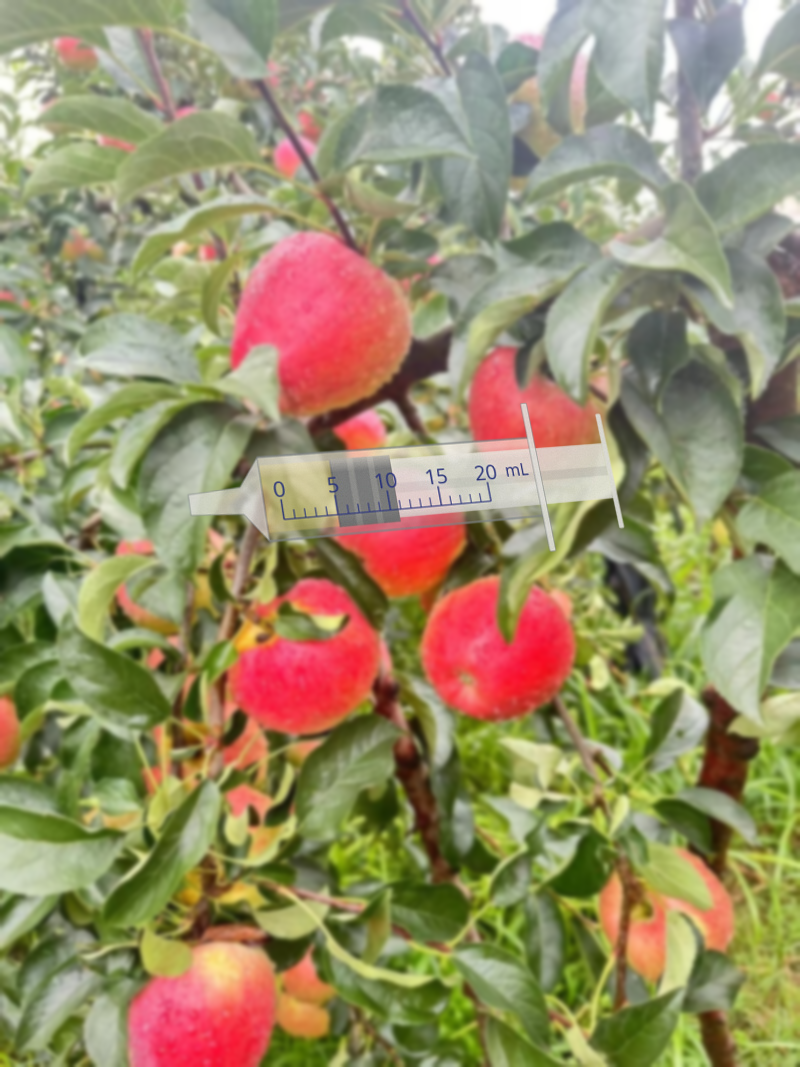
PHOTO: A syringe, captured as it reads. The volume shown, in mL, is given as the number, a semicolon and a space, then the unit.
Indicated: 5; mL
